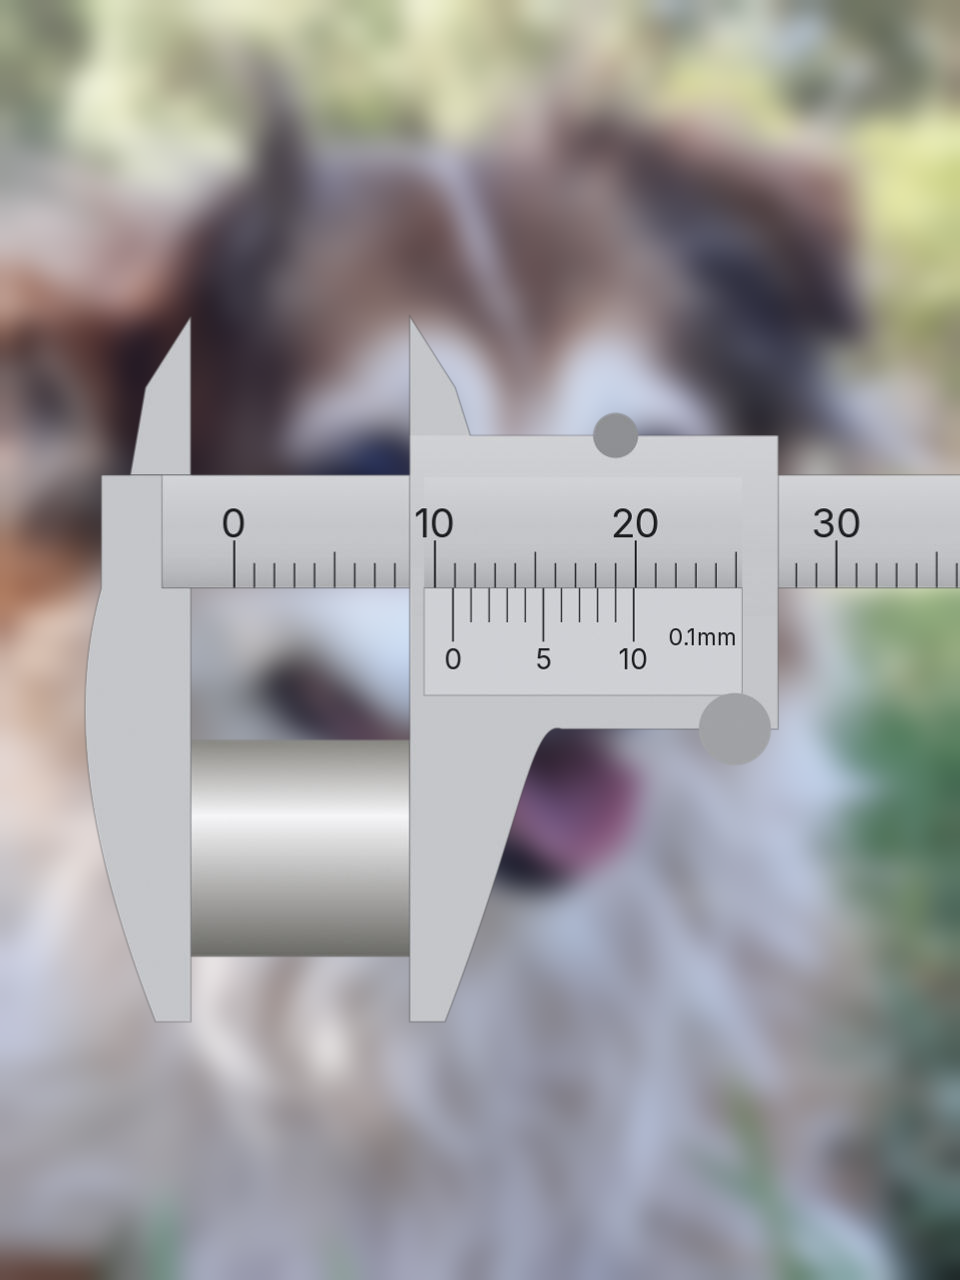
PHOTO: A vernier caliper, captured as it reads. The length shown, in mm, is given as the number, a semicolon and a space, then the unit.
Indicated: 10.9; mm
